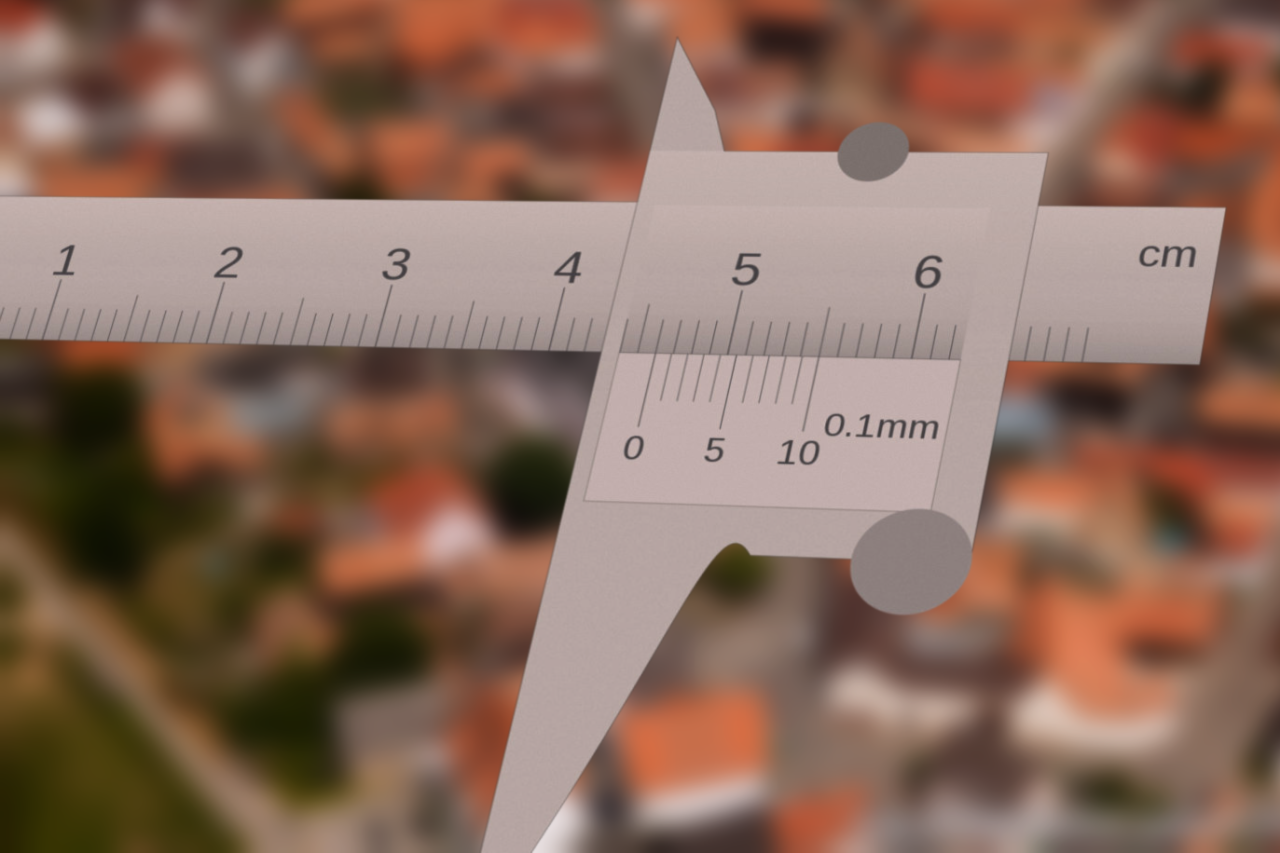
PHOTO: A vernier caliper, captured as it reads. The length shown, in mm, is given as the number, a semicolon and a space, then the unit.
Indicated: 46.0; mm
